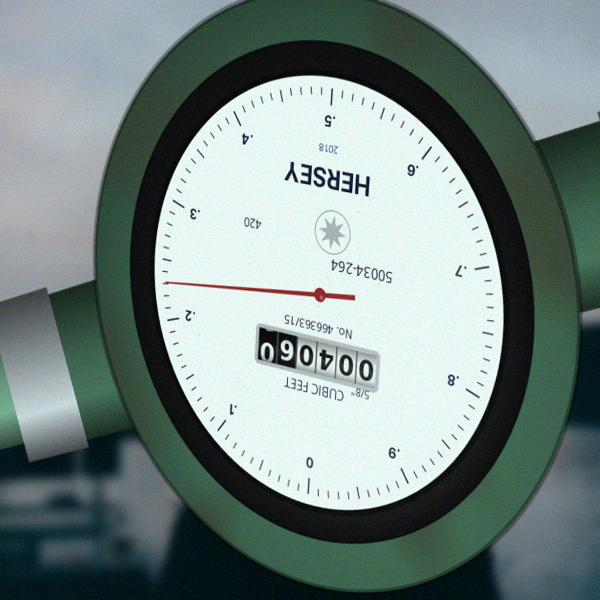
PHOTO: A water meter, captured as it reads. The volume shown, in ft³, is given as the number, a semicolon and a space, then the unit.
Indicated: 4060.23; ft³
